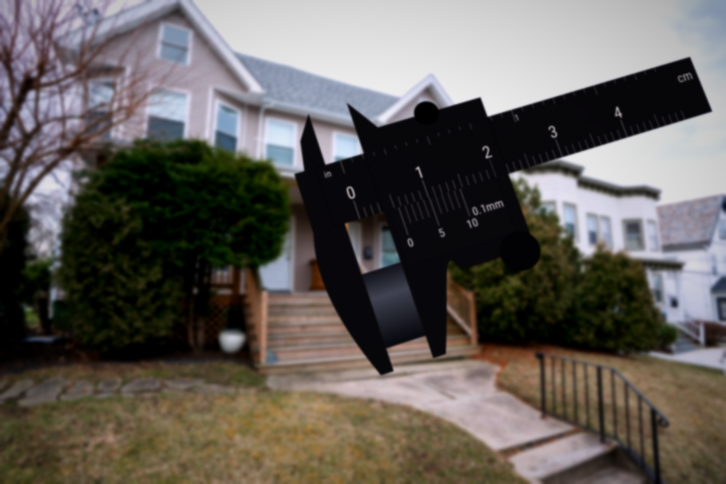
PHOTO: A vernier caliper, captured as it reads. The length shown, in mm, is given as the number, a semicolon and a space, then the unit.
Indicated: 5.6; mm
